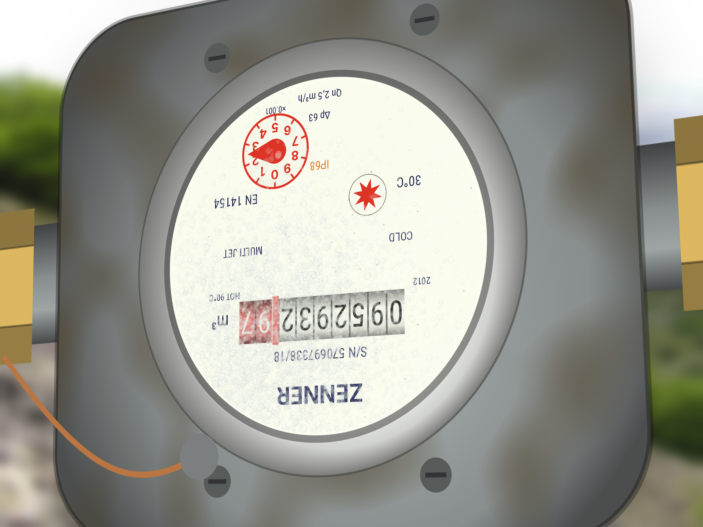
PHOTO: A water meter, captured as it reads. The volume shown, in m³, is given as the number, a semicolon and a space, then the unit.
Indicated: 952932.972; m³
